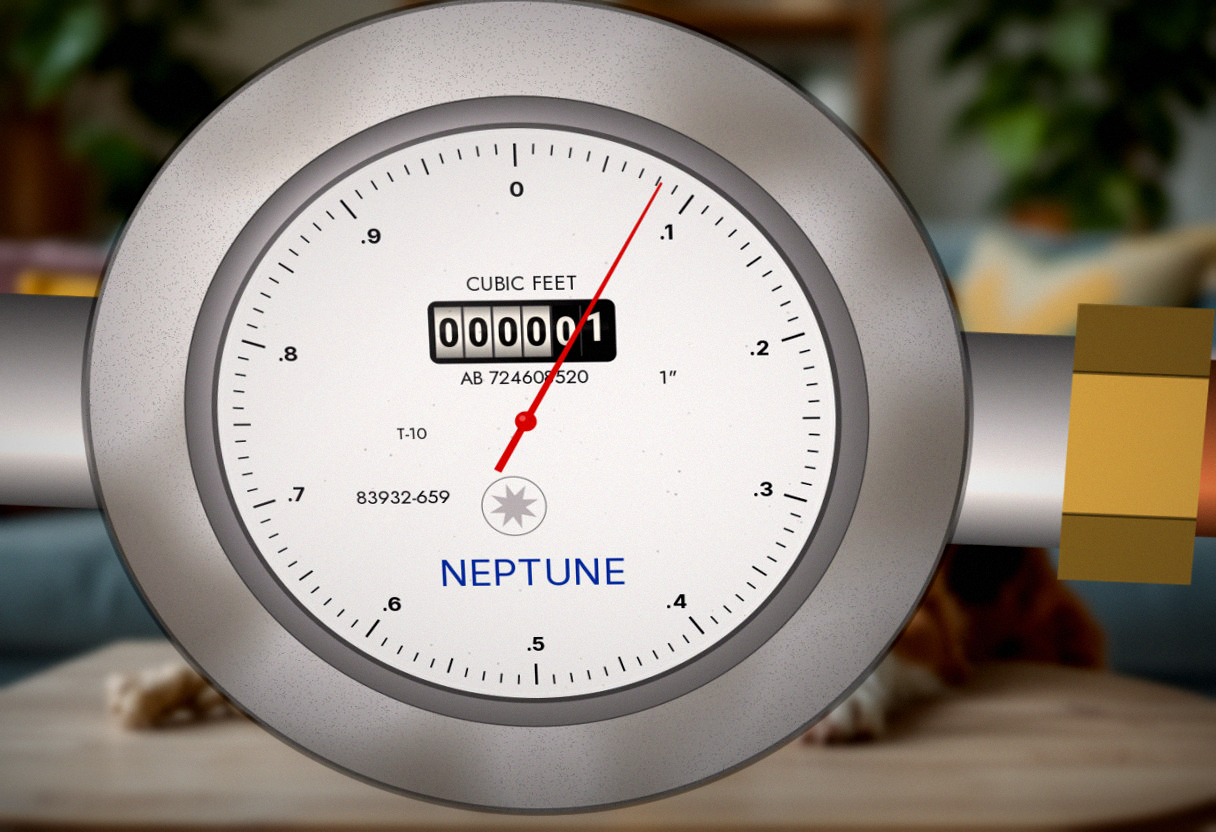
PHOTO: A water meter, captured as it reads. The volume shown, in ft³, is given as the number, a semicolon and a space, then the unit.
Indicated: 1.08; ft³
